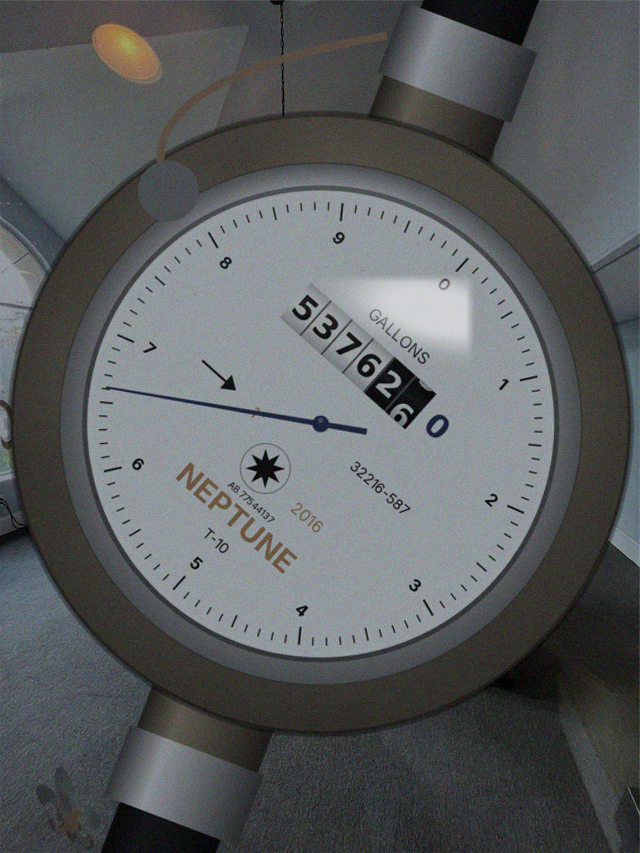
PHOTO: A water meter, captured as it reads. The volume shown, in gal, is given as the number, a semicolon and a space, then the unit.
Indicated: 5376256.6; gal
